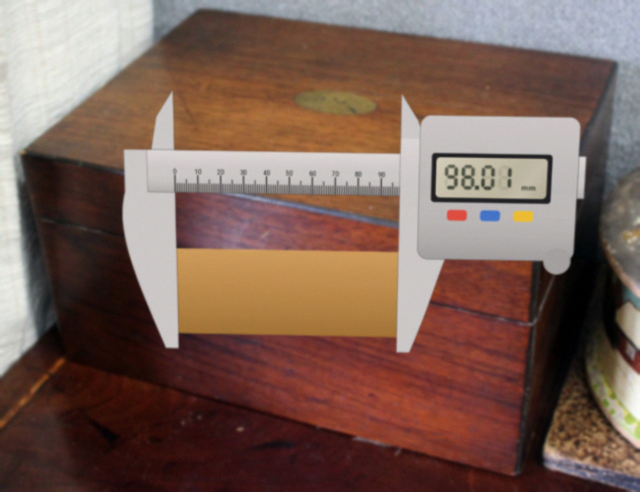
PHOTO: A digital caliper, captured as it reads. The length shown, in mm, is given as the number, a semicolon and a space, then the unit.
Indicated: 98.01; mm
